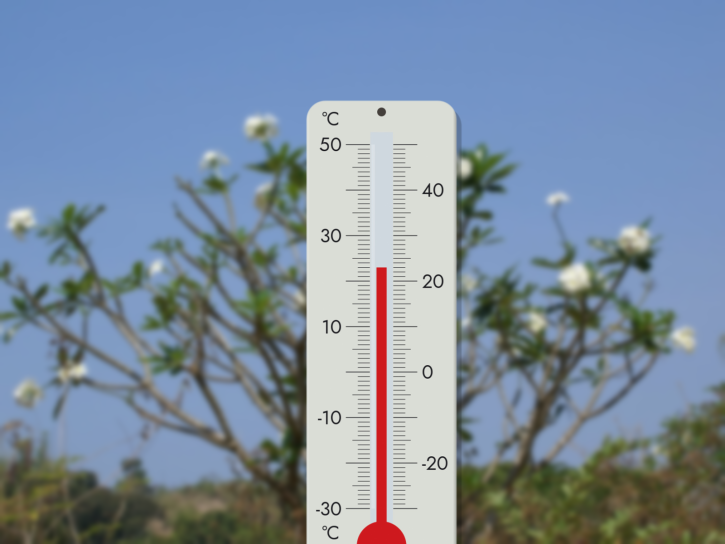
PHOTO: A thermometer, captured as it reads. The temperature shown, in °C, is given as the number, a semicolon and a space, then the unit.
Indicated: 23; °C
